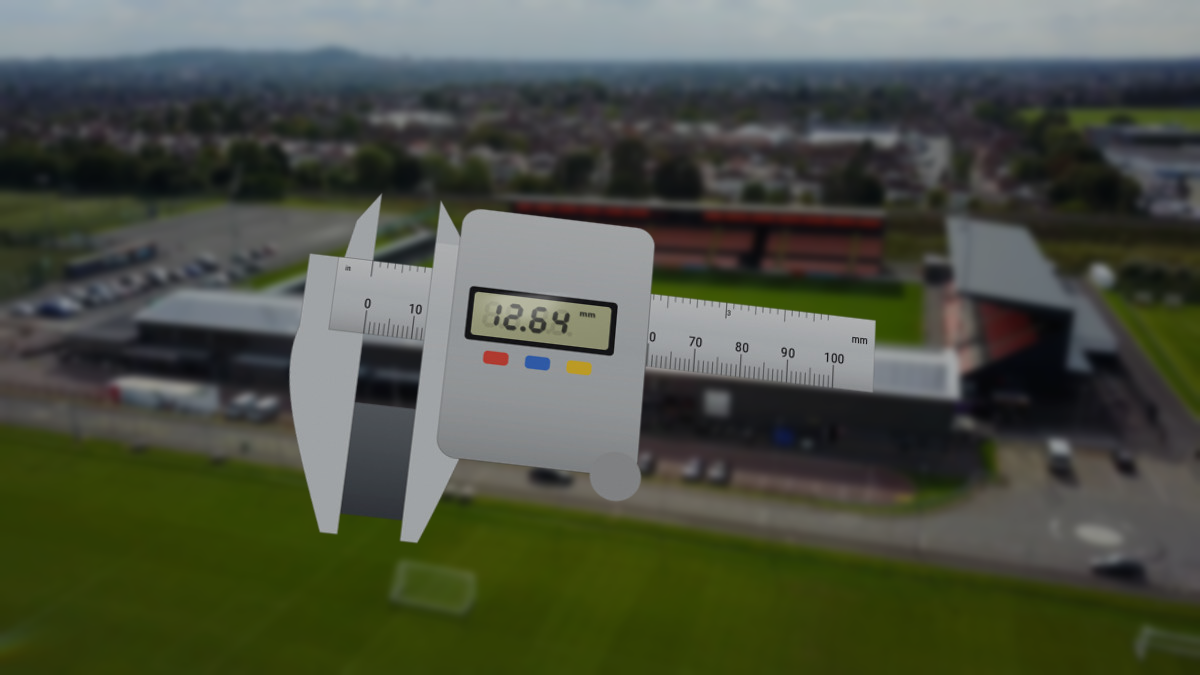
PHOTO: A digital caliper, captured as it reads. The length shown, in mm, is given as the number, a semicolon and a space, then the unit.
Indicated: 12.64; mm
